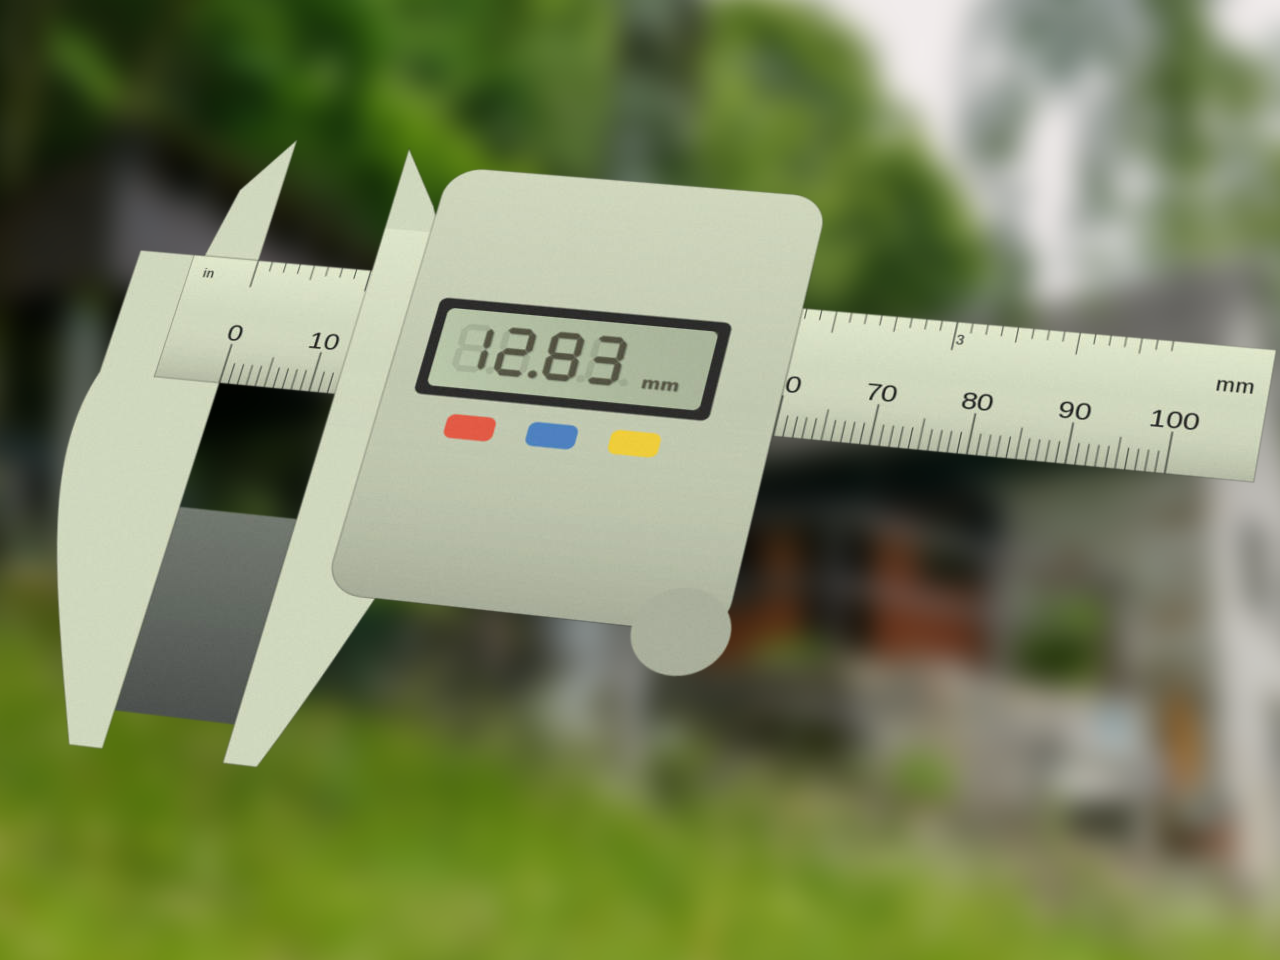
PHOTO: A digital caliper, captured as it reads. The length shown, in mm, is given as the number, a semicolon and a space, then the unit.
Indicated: 12.83; mm
